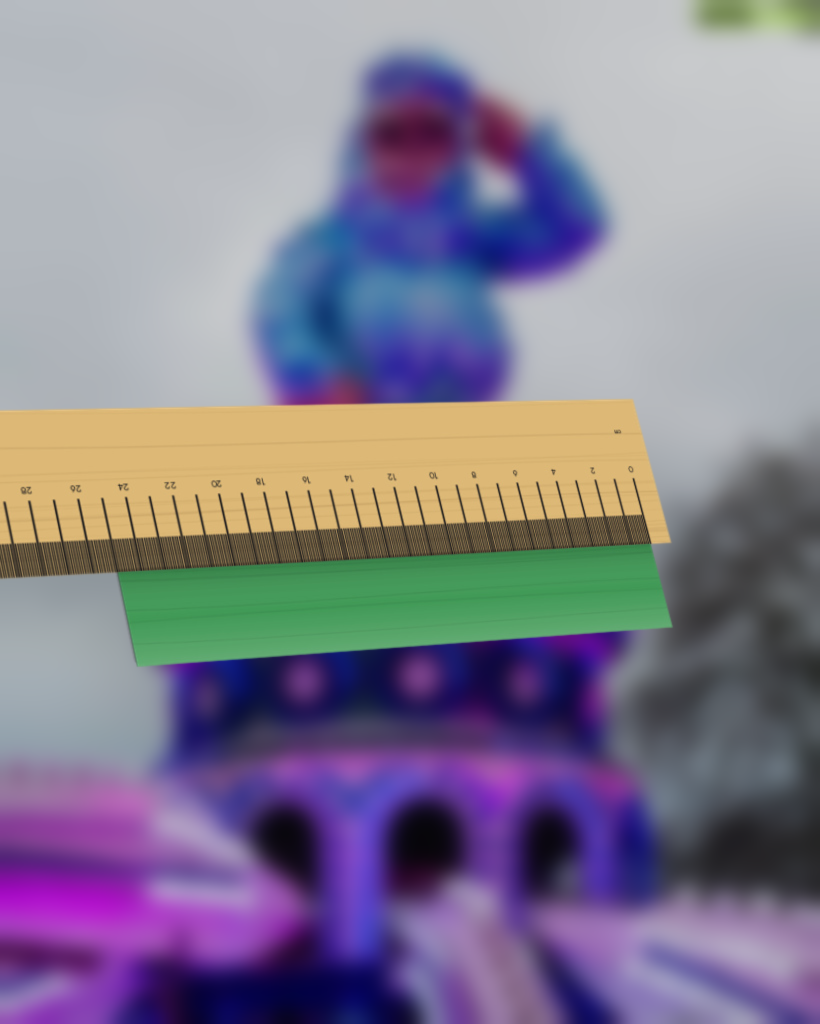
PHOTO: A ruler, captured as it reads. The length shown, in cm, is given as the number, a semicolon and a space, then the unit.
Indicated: 25; cm
